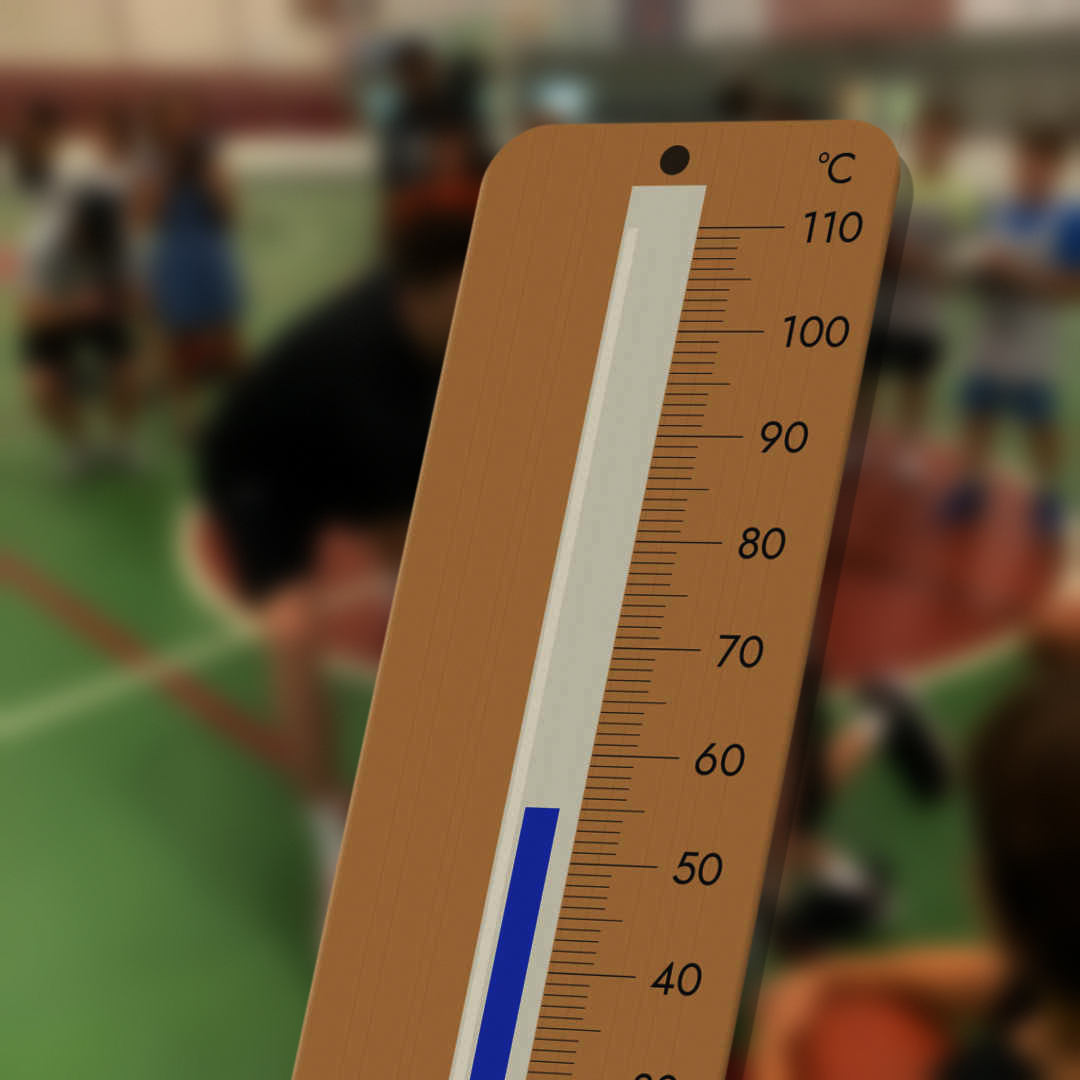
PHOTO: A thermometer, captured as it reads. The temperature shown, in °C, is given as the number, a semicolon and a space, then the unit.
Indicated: 55; °C
